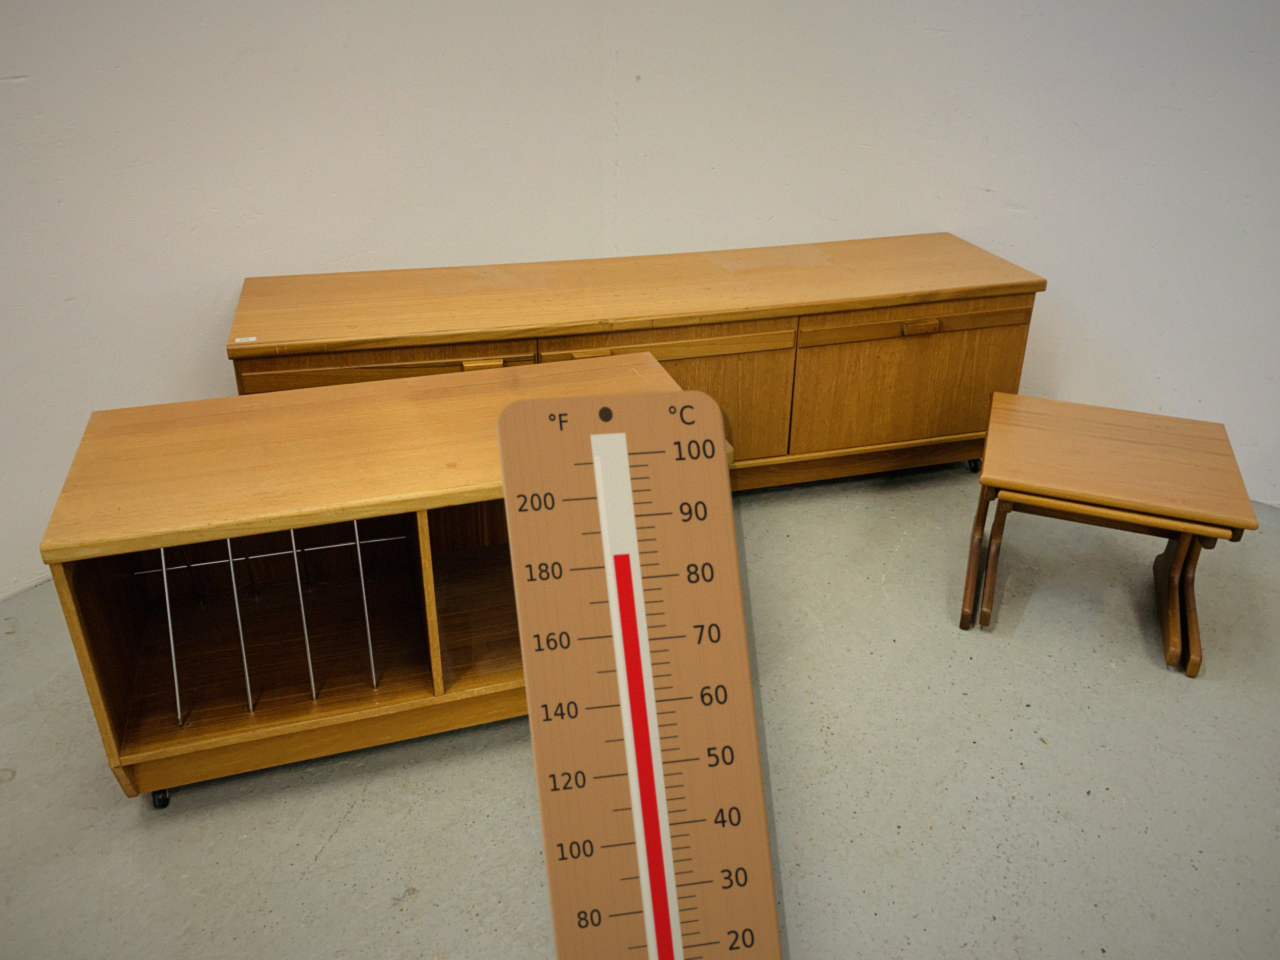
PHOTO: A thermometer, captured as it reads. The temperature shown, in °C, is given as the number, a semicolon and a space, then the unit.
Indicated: 84; °C
